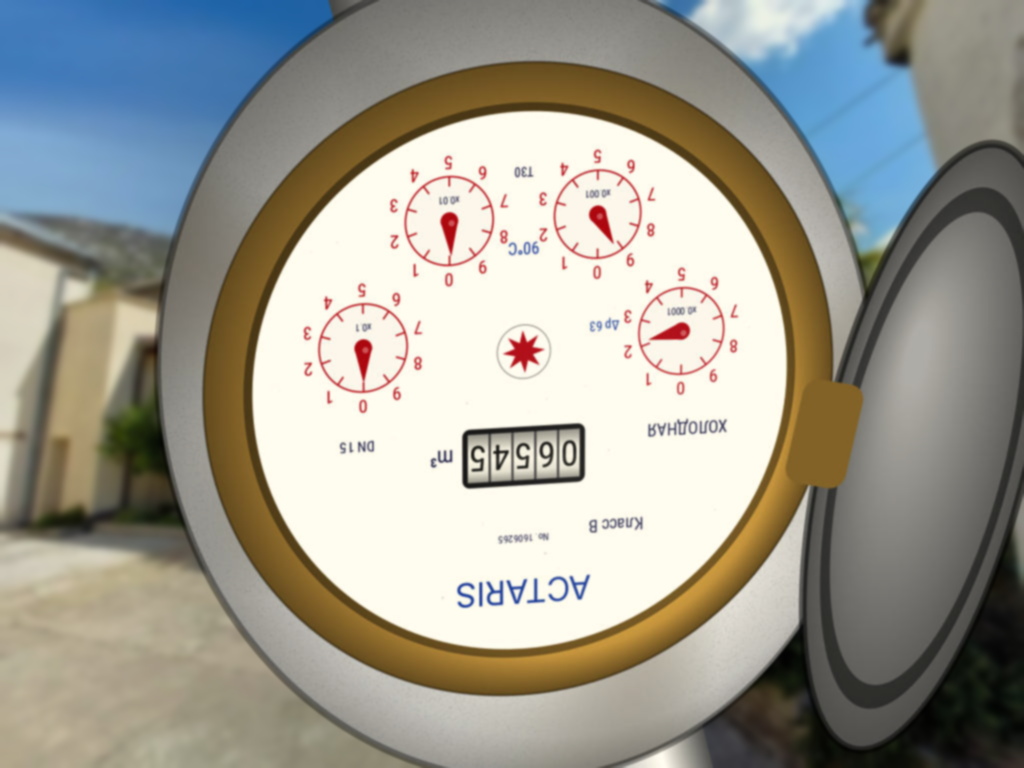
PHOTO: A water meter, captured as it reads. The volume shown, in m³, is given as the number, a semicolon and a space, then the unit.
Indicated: 6544.9992; m³
